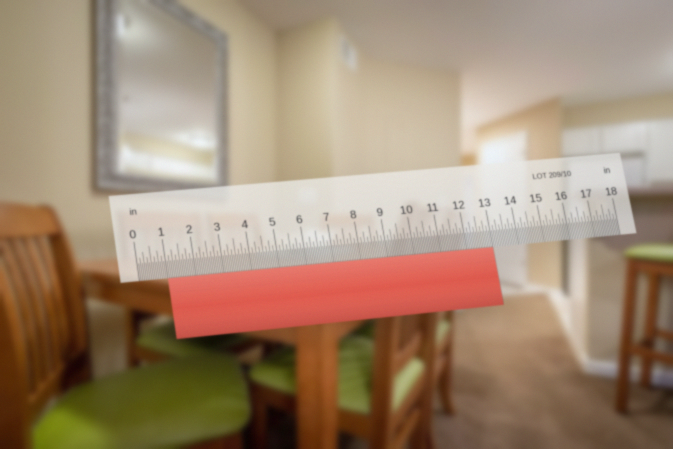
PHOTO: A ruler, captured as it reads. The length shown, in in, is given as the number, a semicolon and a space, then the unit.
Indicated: 12; in
